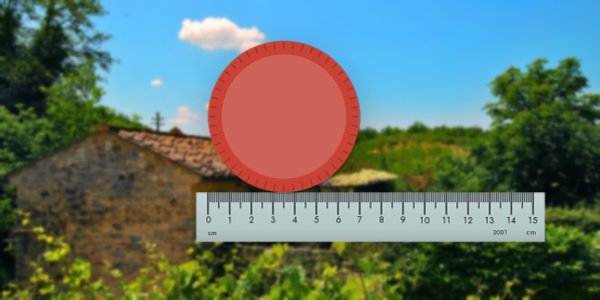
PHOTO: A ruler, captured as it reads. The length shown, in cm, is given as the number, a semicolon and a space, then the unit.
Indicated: 7; cm
